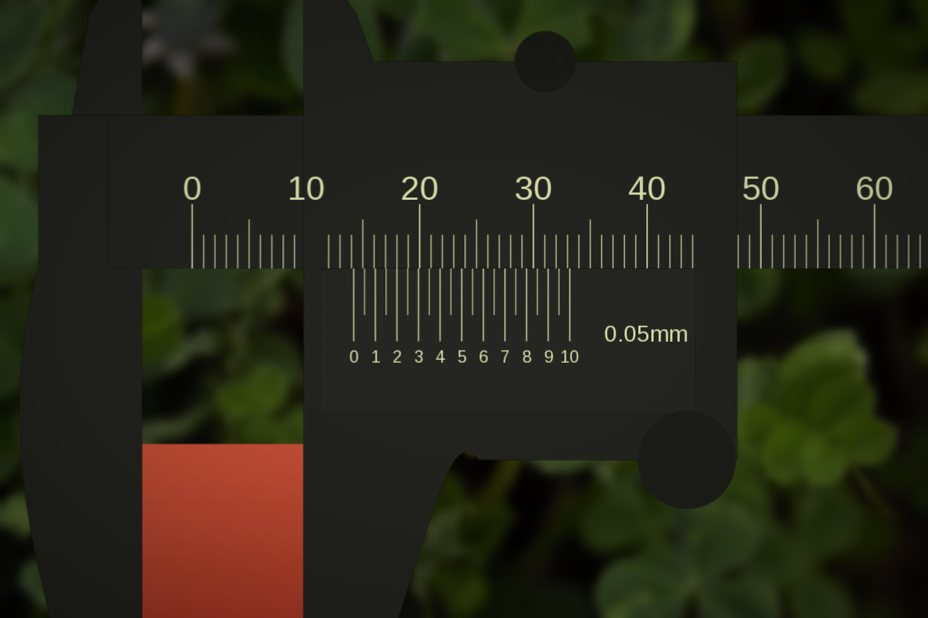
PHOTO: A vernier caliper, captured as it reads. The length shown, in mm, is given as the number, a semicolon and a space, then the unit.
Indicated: 14.2; mm
